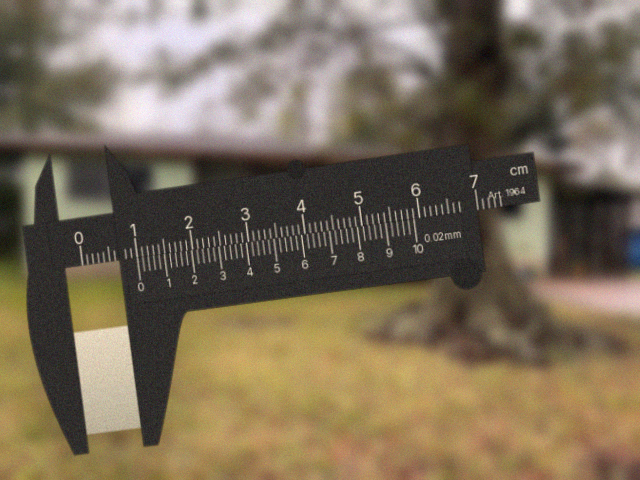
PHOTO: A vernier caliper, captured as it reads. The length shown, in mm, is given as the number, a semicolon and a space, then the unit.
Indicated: 10.0; mm
